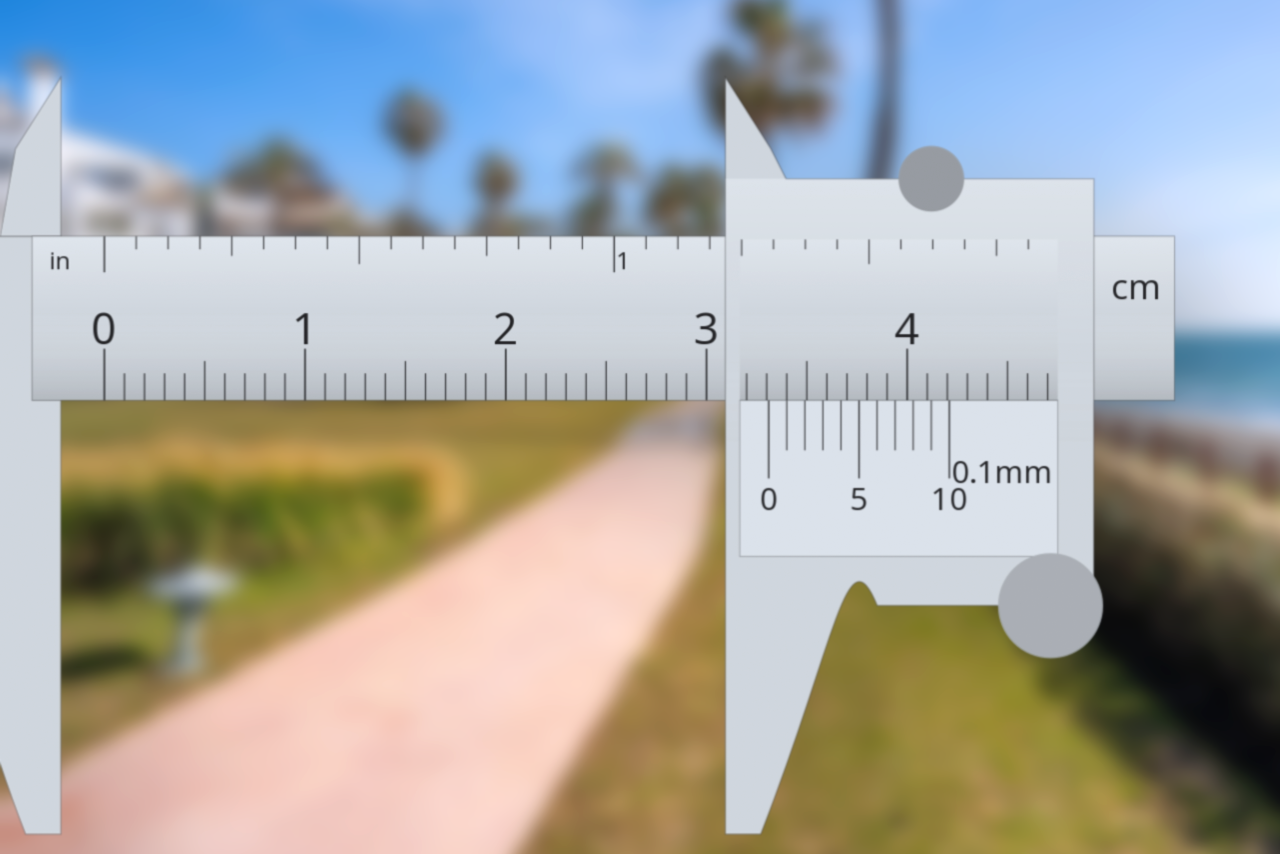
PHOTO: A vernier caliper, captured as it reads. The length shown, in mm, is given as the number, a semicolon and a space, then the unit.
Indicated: 33.1; mm
